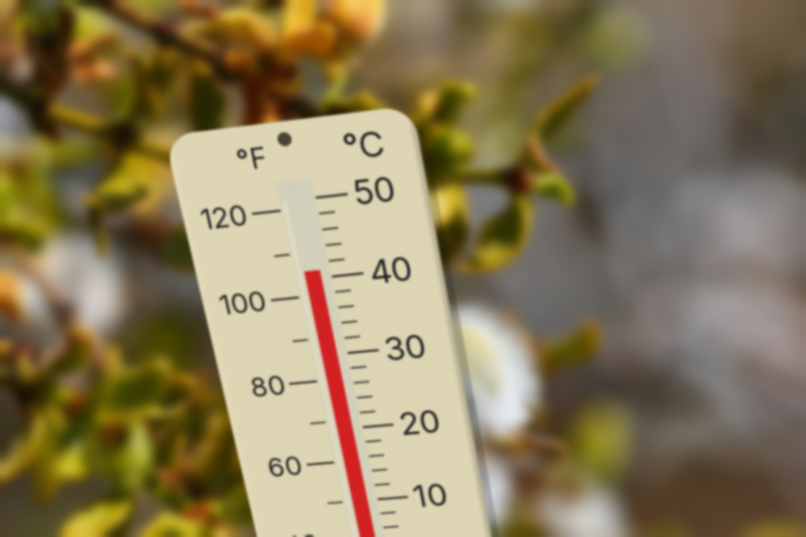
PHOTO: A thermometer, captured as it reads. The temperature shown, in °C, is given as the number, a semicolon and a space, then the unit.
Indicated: 41; °C
